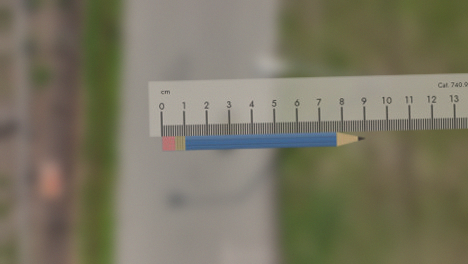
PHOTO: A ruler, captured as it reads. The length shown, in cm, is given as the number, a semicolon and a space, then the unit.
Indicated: 9; cm
